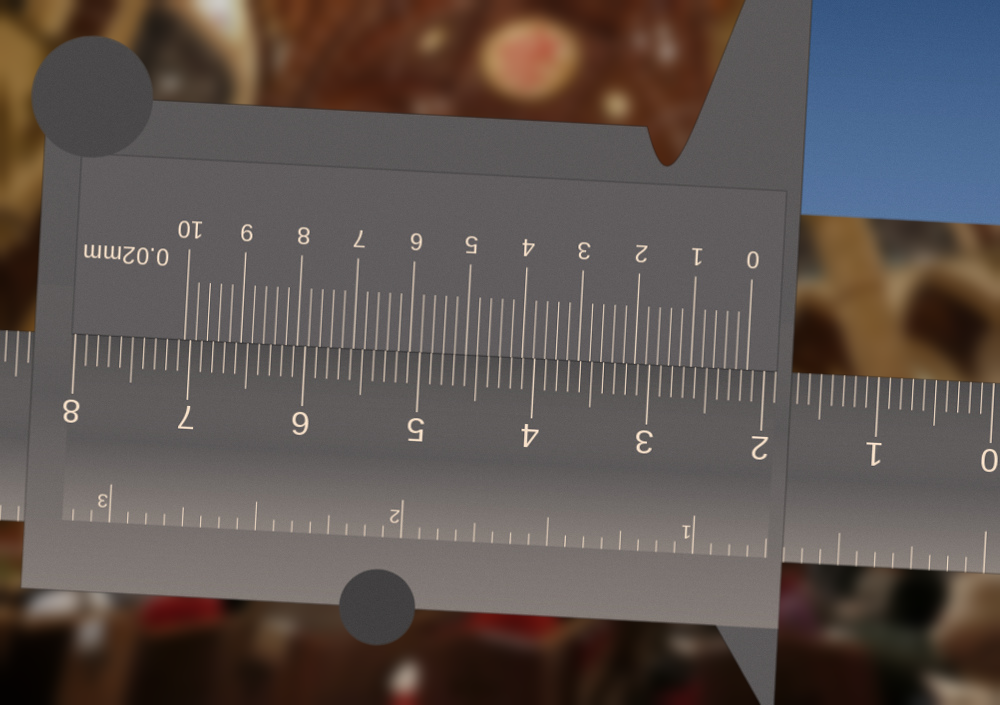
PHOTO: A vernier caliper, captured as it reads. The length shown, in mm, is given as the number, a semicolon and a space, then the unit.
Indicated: 21.5; mm
